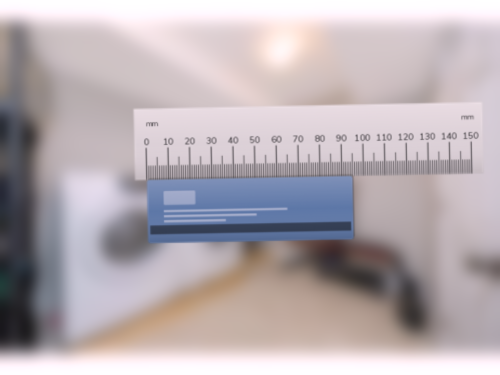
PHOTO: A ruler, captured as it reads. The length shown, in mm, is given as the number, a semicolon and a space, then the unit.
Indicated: 95; mm
